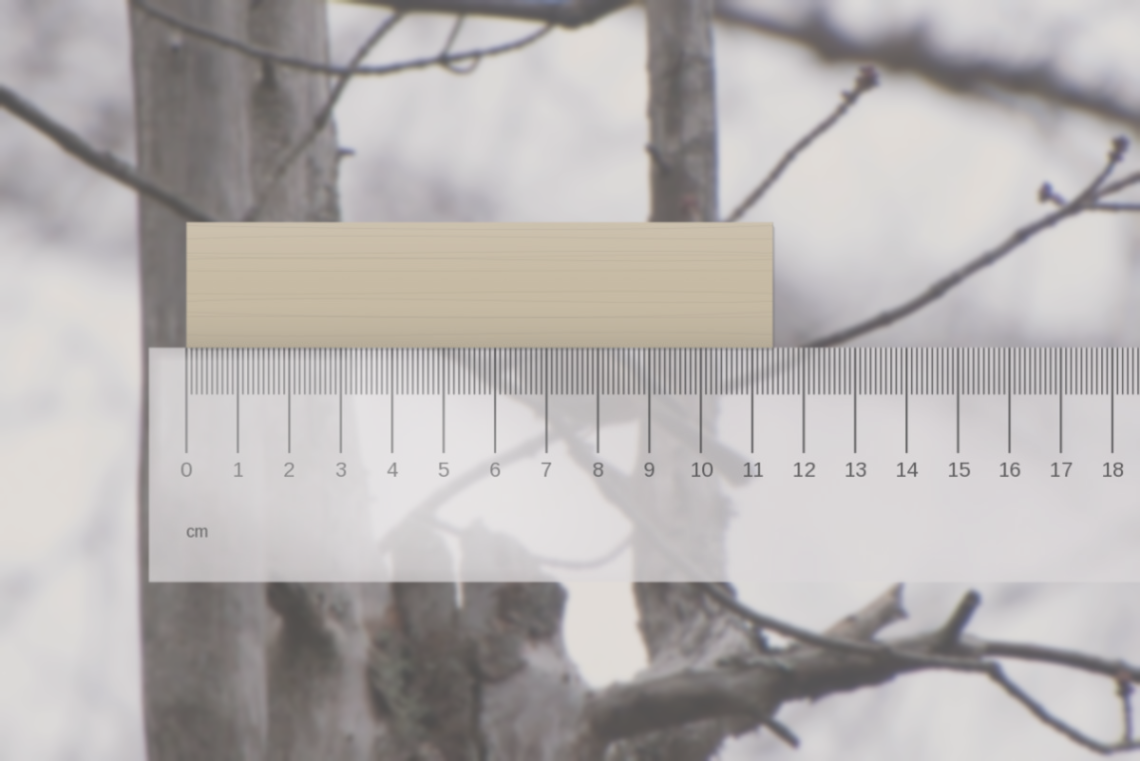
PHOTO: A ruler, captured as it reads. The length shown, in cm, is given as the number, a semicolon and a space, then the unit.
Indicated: 11.4; cm
